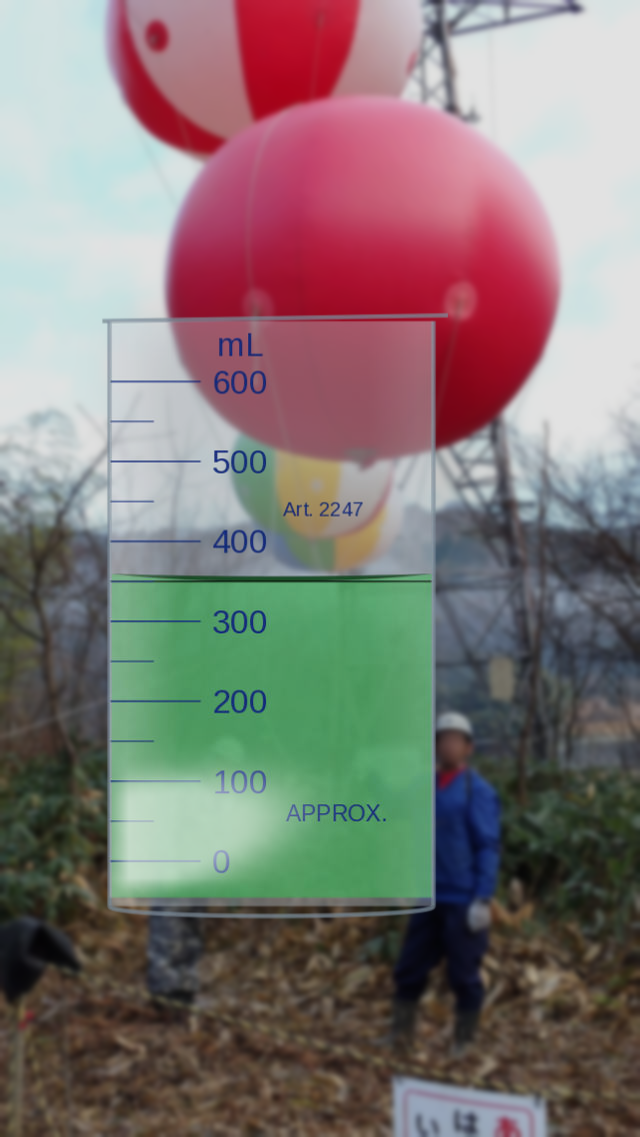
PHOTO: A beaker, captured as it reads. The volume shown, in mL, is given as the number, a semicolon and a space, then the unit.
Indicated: 350; mL
